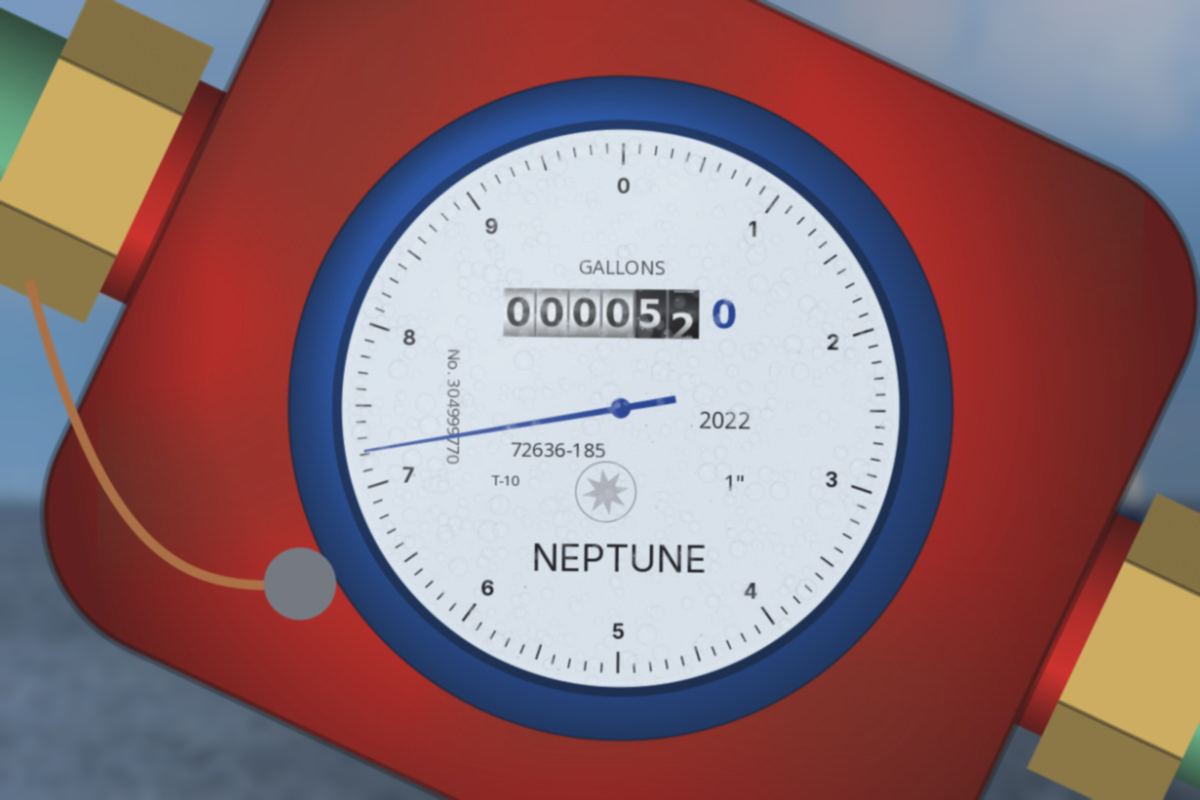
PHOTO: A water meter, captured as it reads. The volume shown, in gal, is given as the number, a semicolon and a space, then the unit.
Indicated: 517.2; gal
